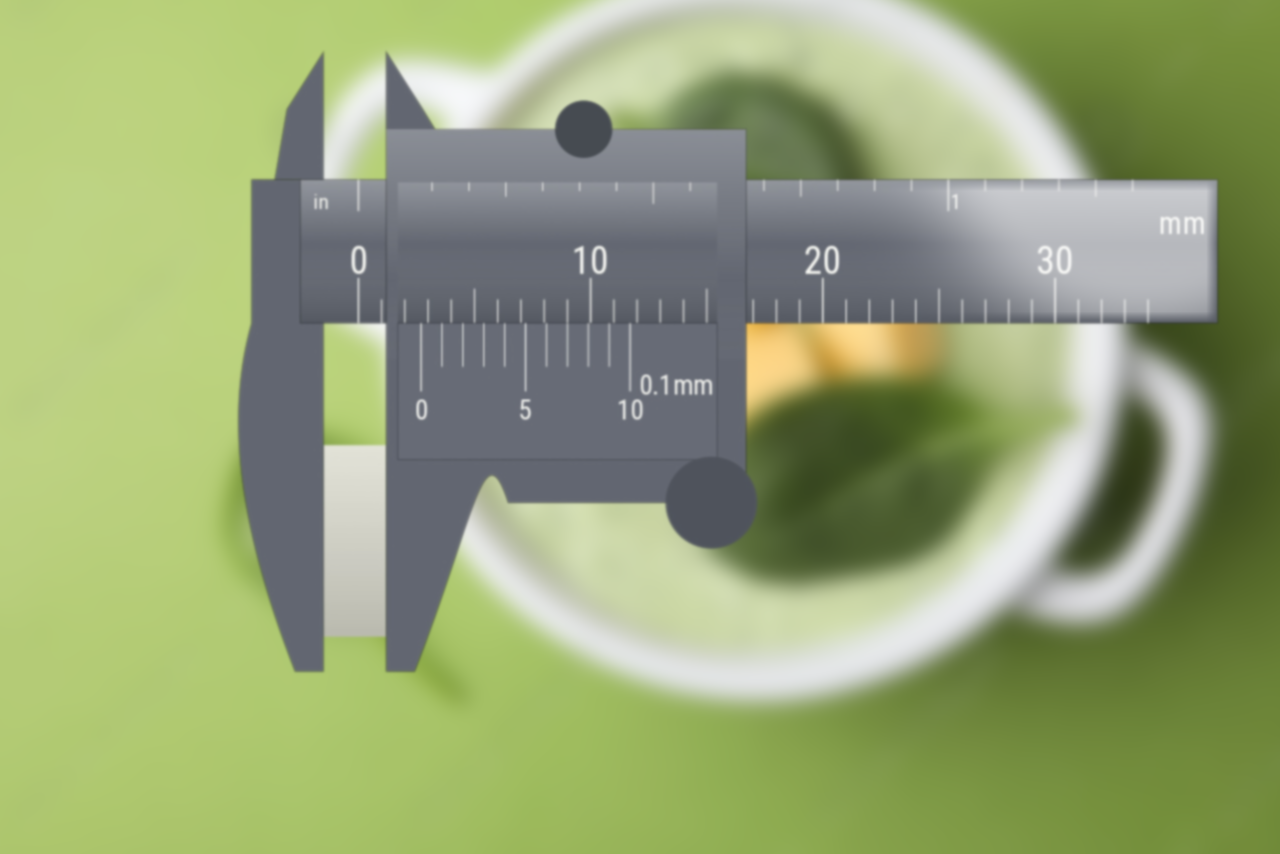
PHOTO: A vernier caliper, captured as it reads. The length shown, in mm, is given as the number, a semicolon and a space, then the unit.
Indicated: 2.7; mm
